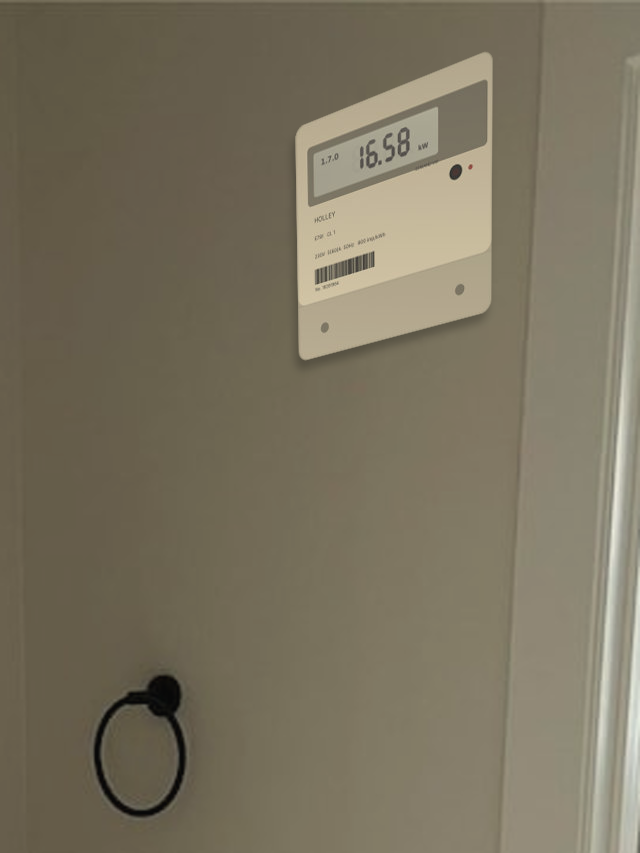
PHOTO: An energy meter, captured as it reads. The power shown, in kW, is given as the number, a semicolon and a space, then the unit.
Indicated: 16.58; kW
